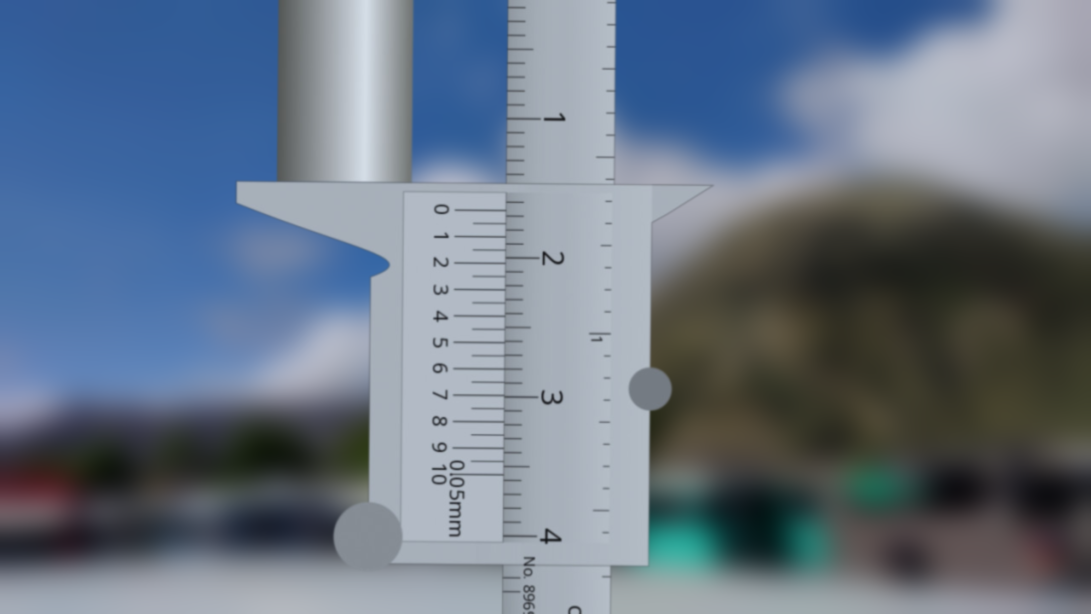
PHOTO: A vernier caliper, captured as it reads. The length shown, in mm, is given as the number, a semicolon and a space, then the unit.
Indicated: 16.6; mm
